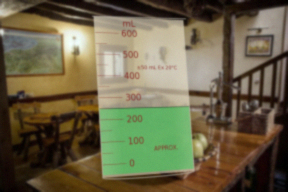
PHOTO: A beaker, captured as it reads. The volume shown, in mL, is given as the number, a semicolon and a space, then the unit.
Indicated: 250; mL
